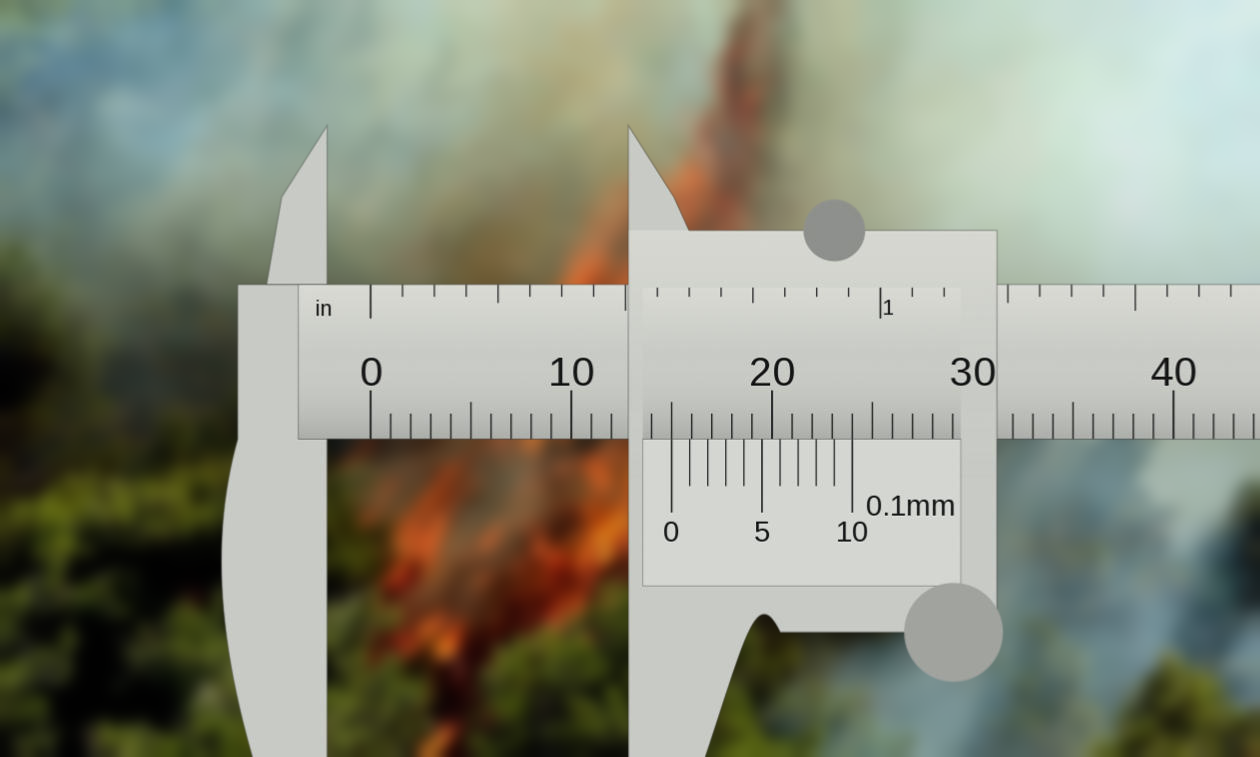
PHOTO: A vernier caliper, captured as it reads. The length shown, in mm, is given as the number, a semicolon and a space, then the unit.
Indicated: 15.0; mm
